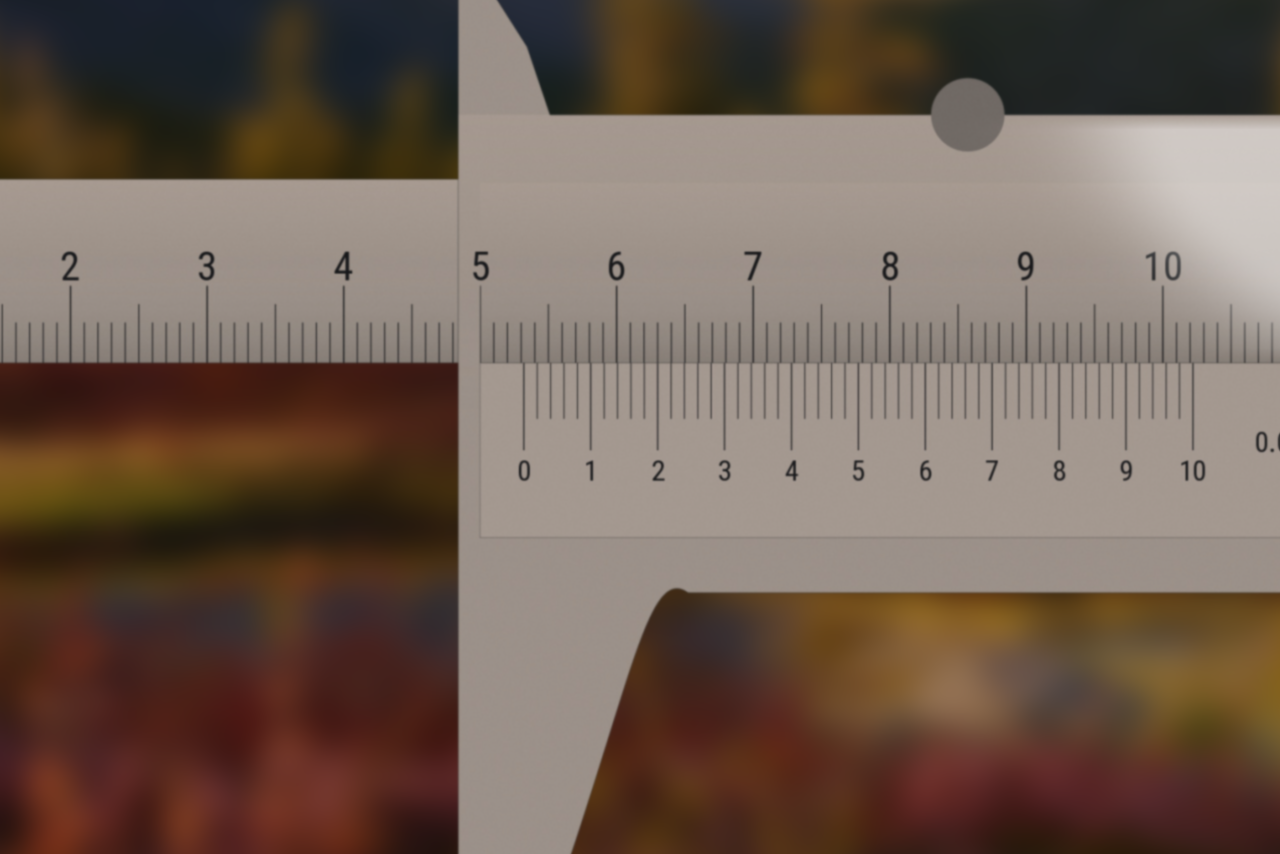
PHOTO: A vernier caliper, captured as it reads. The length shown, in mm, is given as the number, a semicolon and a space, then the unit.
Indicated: 53.2; mm
